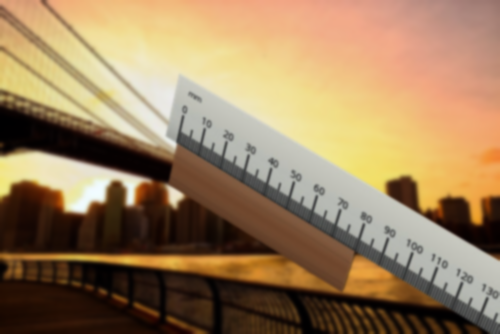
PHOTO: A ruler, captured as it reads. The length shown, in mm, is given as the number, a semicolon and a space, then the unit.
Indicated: 80; mm
